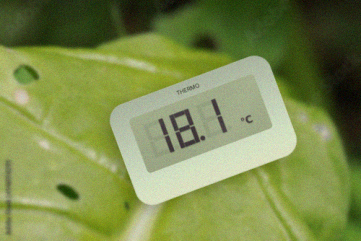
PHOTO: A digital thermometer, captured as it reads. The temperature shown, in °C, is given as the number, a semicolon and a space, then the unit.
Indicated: 18.1; °C
